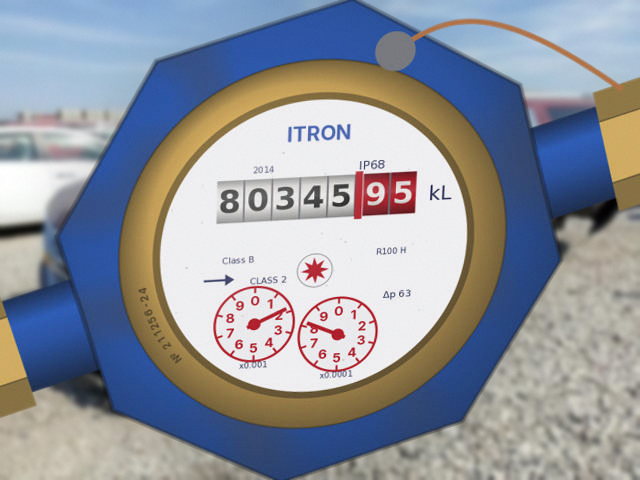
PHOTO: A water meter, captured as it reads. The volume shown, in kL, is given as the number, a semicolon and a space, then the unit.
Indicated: 80345.9518; kL
